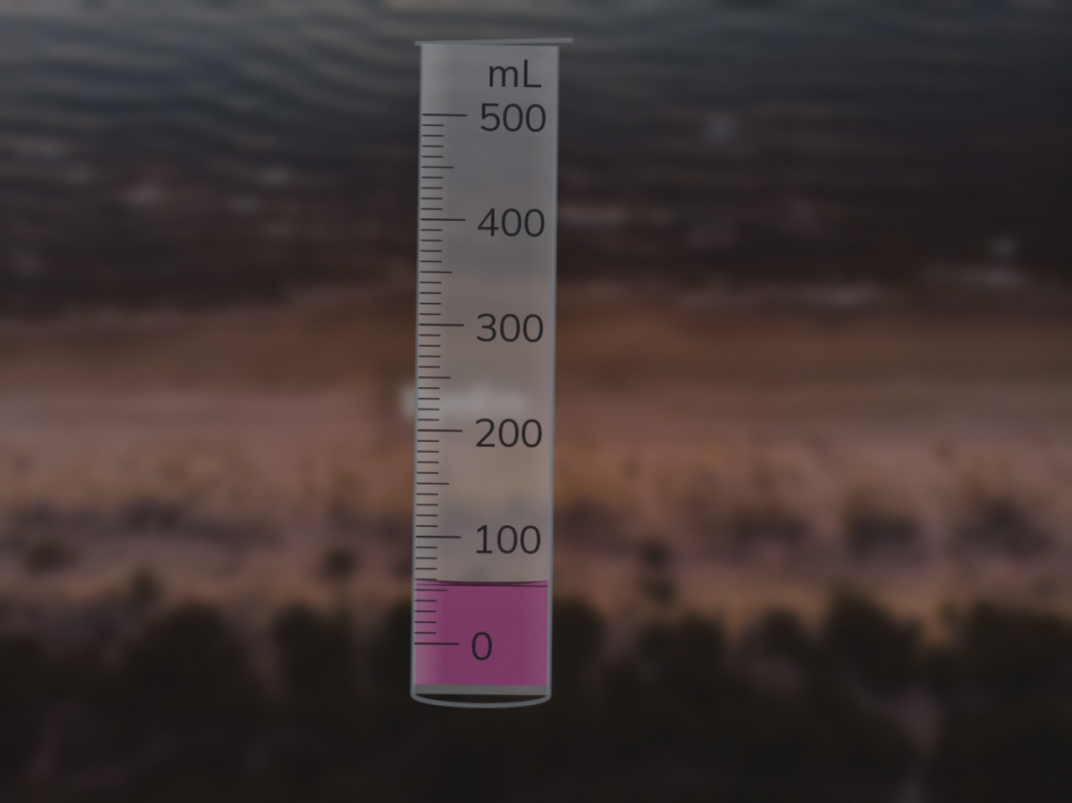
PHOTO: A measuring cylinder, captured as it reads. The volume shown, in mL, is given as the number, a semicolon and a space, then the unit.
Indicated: 55; mL
